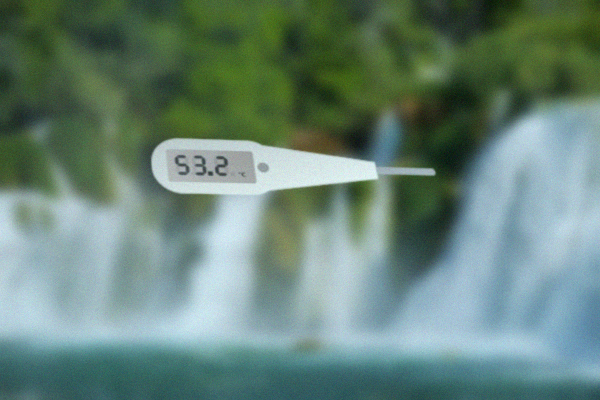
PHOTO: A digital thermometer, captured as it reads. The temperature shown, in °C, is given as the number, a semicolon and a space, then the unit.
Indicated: 53.2; °C
